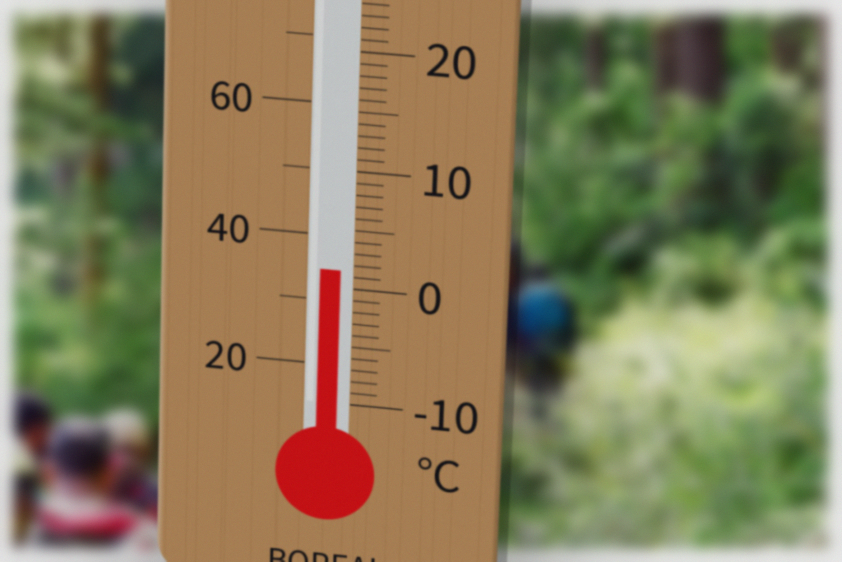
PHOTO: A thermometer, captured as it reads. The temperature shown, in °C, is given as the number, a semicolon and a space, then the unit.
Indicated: 1.5; °C
